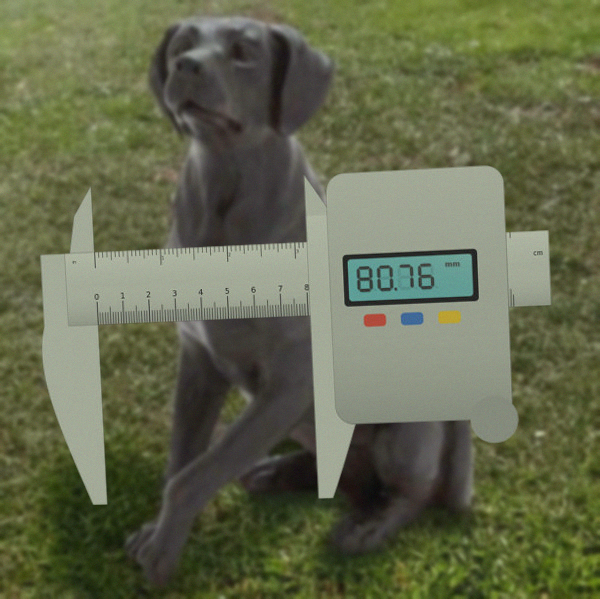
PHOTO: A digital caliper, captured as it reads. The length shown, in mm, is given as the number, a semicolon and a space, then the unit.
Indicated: 80.76; mm
